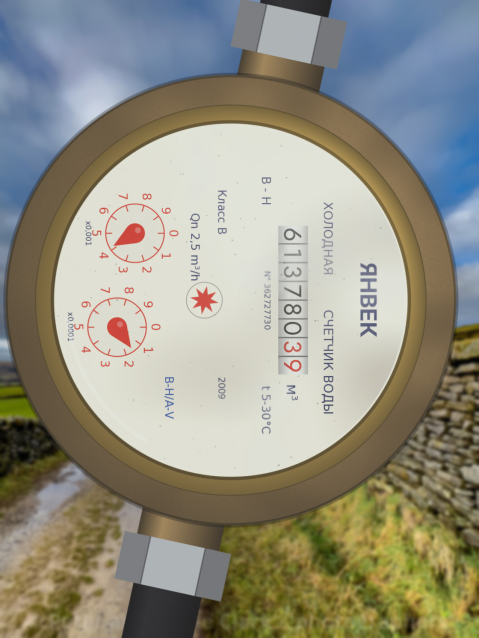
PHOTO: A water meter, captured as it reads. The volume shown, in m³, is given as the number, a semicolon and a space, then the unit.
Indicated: 613780.3941; m³
